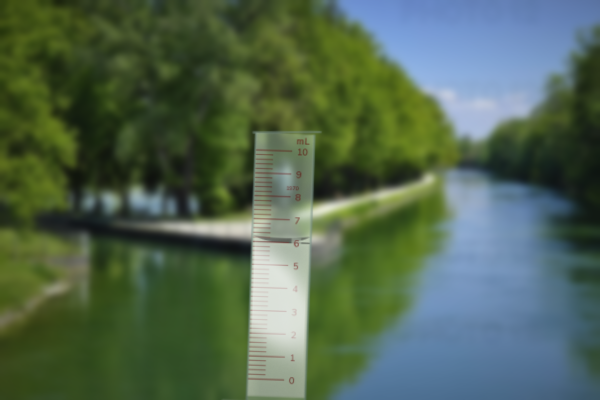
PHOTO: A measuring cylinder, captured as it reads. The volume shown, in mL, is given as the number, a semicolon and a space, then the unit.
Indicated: 6; mL
